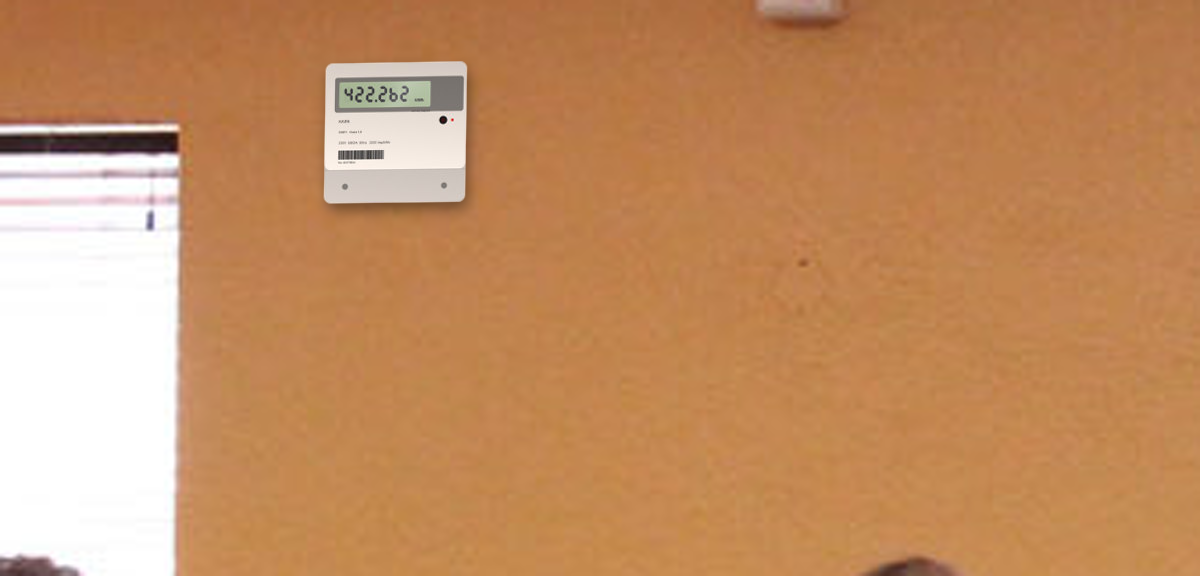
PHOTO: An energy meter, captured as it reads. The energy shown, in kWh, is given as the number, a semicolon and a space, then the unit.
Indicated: 422.262; kWh
